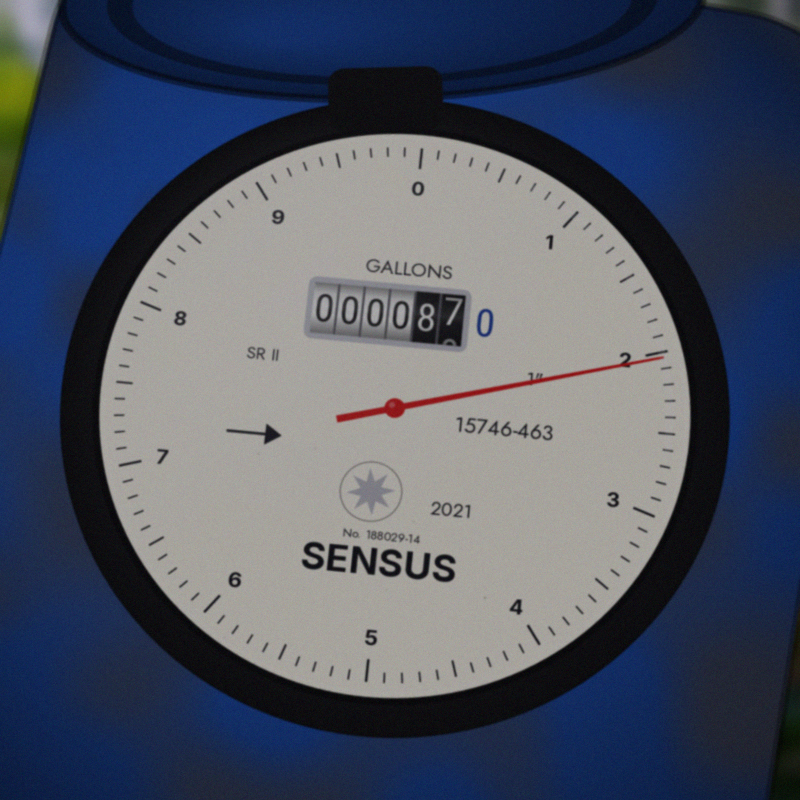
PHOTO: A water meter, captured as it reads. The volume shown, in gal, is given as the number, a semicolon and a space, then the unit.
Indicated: 872.0; gal
